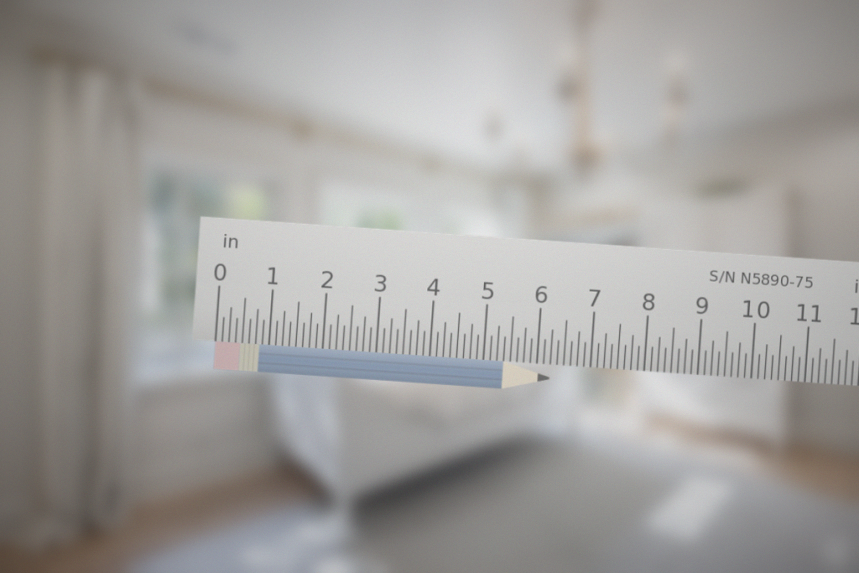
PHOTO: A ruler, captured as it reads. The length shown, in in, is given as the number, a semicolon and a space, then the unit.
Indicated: 6.25; in
